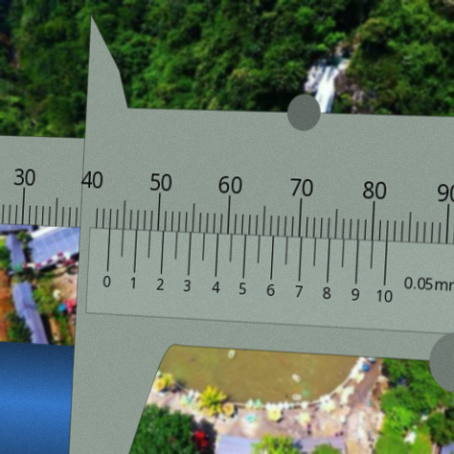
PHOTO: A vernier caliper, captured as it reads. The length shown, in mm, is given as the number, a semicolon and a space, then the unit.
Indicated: 43.0; mm
